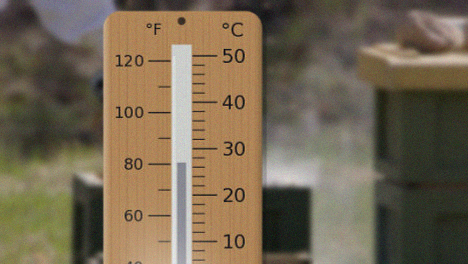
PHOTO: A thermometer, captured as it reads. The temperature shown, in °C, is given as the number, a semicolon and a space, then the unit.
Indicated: 27; °C
